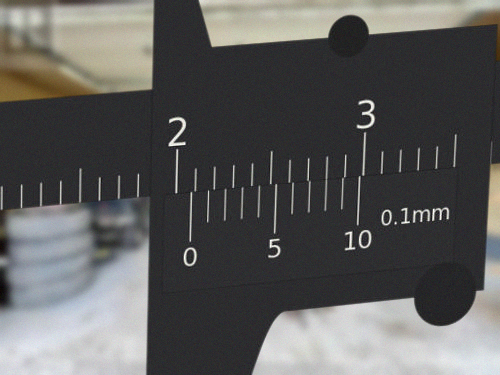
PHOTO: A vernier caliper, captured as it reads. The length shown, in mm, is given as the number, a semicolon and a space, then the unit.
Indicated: 20.8; mm
